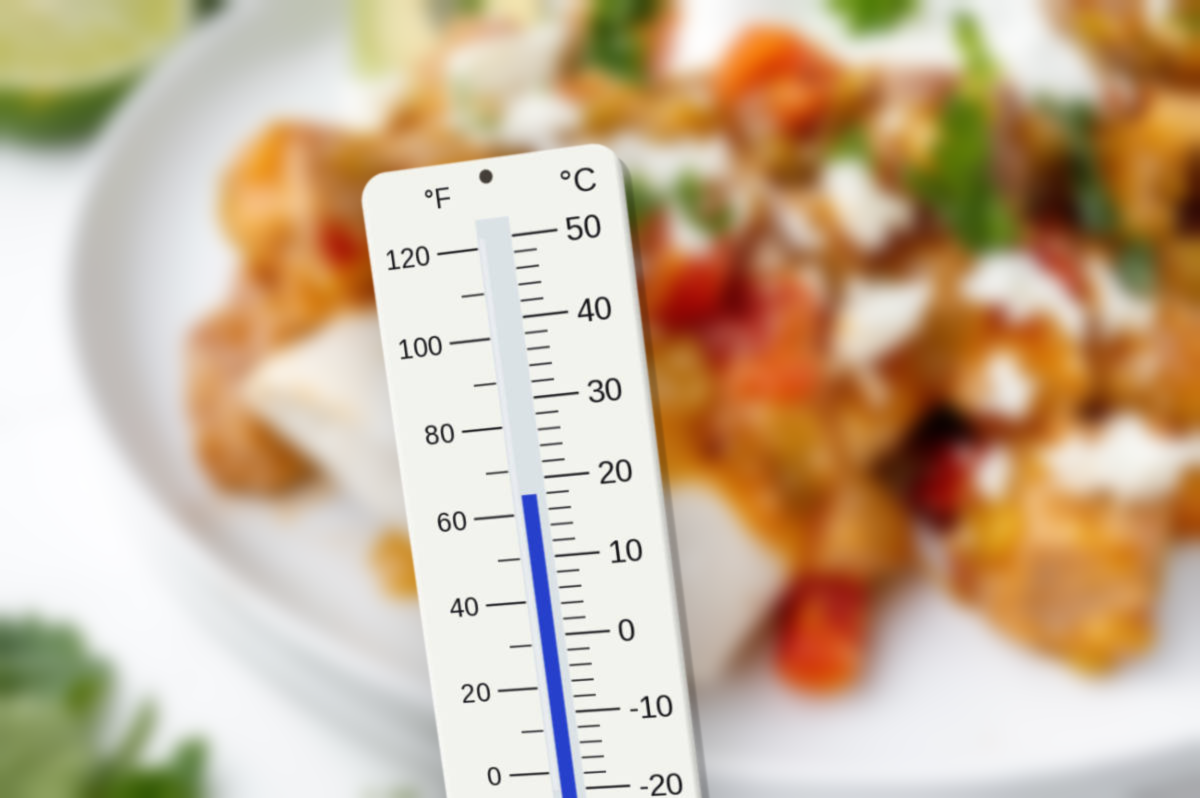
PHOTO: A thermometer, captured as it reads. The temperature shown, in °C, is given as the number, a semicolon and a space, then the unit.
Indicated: 18; °C
